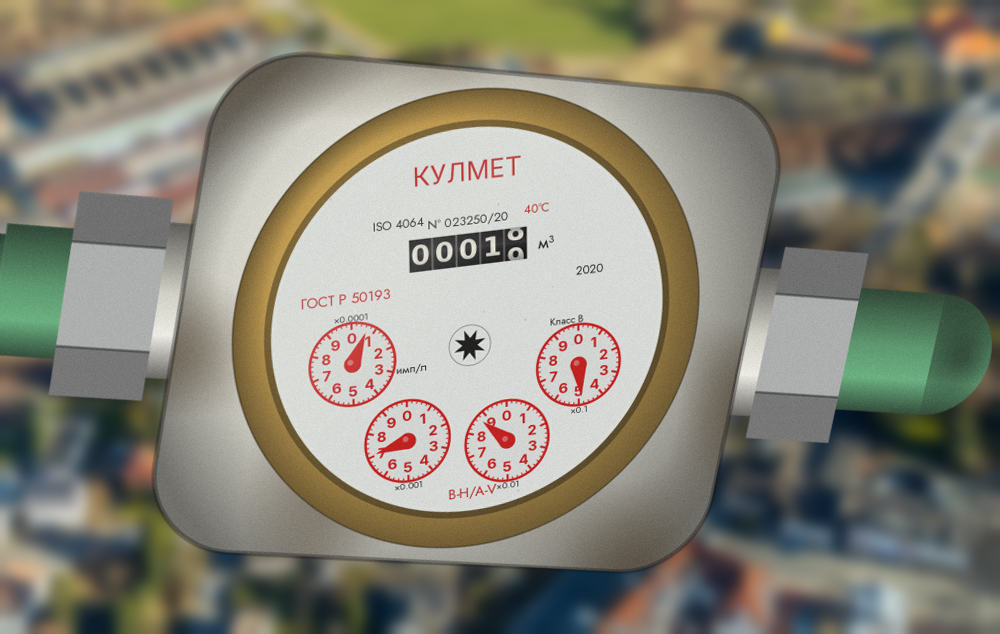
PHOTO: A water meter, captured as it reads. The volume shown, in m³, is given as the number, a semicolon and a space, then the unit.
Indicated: 18.4870; m³
